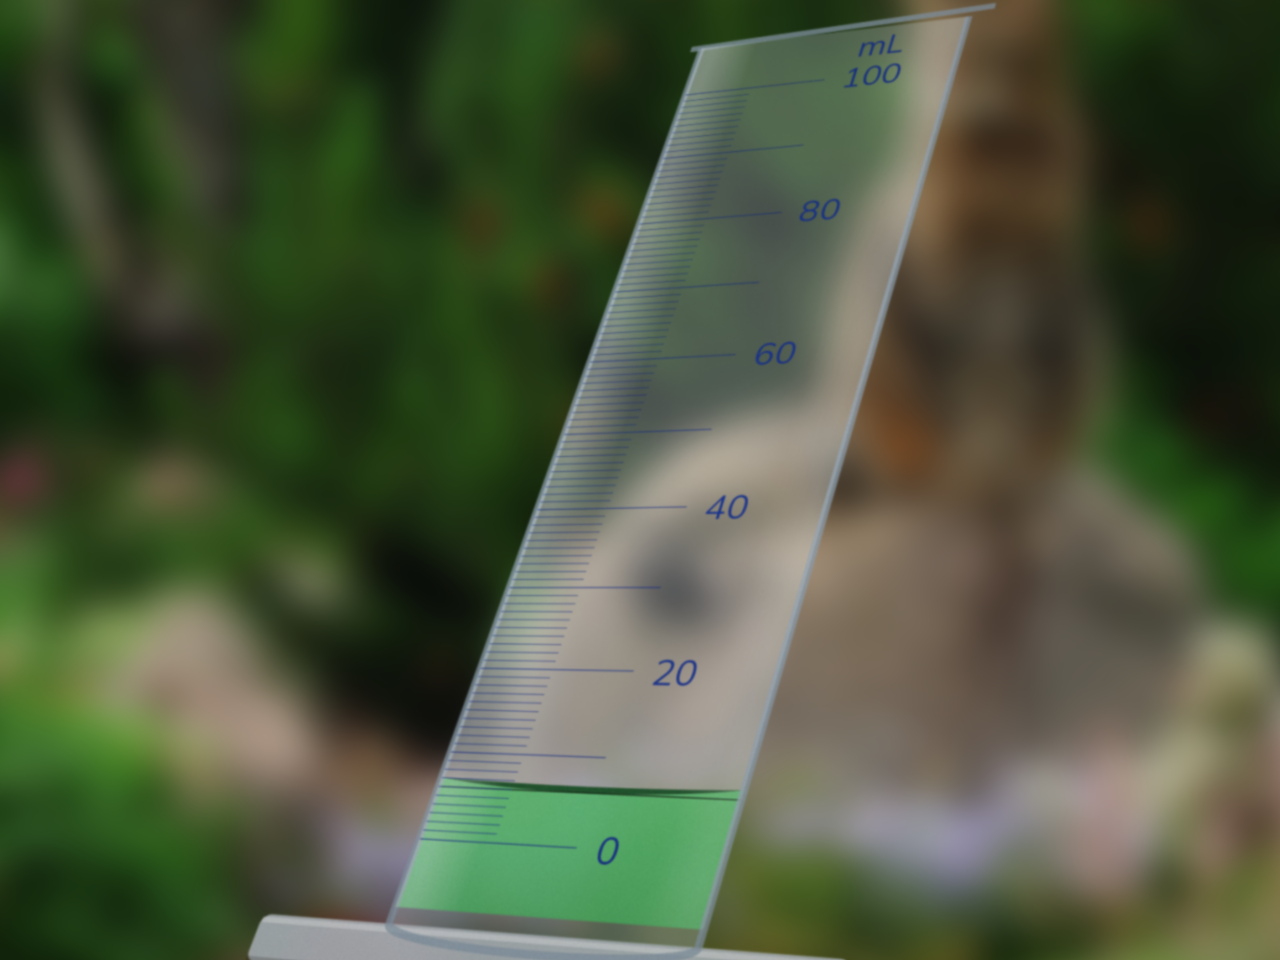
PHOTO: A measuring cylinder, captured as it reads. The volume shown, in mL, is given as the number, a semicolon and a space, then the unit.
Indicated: 6; mL
